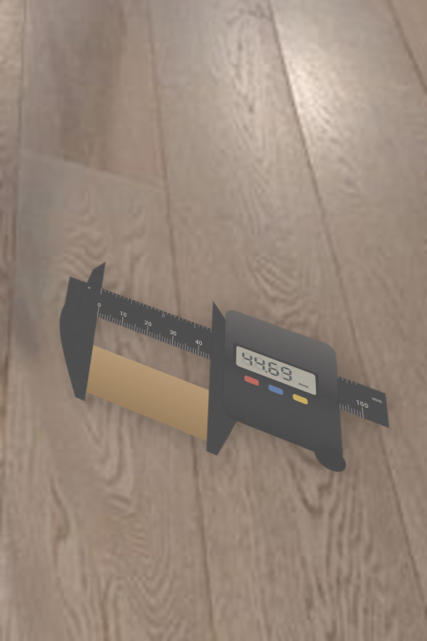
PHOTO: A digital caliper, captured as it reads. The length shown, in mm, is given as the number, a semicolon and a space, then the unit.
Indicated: 44.69; mm
